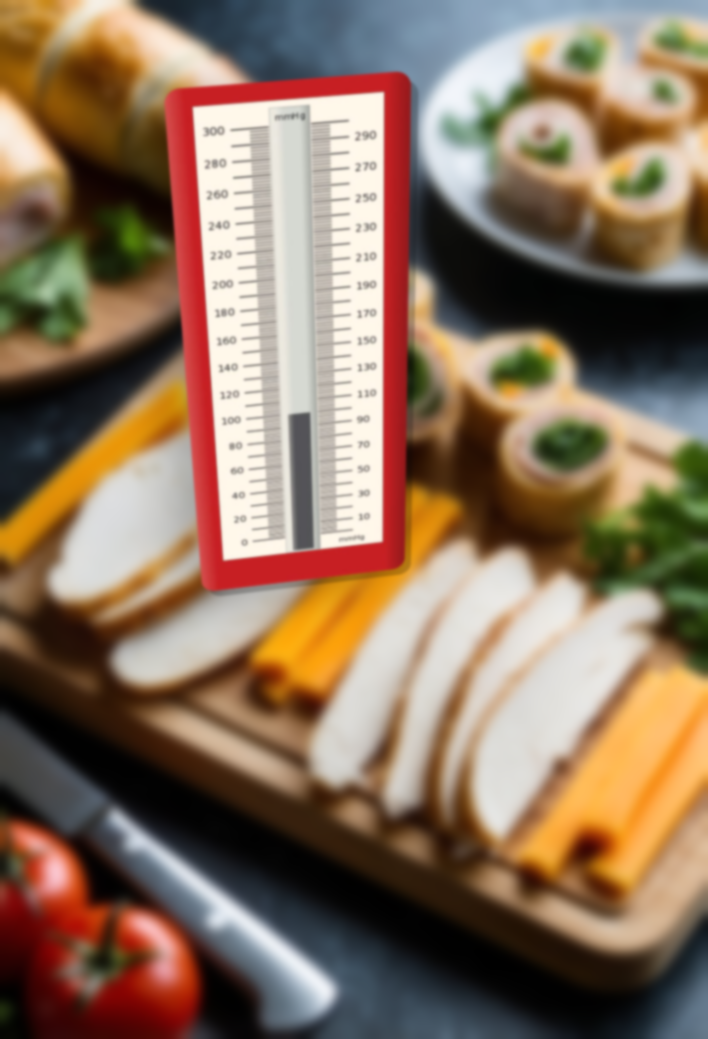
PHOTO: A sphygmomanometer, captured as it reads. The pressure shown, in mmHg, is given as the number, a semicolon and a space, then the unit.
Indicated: 100; mmHg
